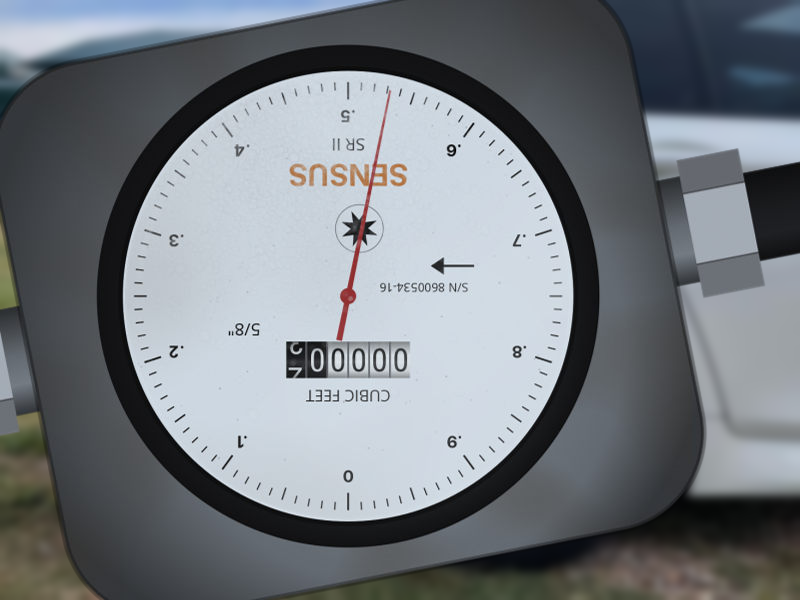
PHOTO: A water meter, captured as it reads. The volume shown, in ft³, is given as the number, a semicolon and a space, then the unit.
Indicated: 2.53; ft³
